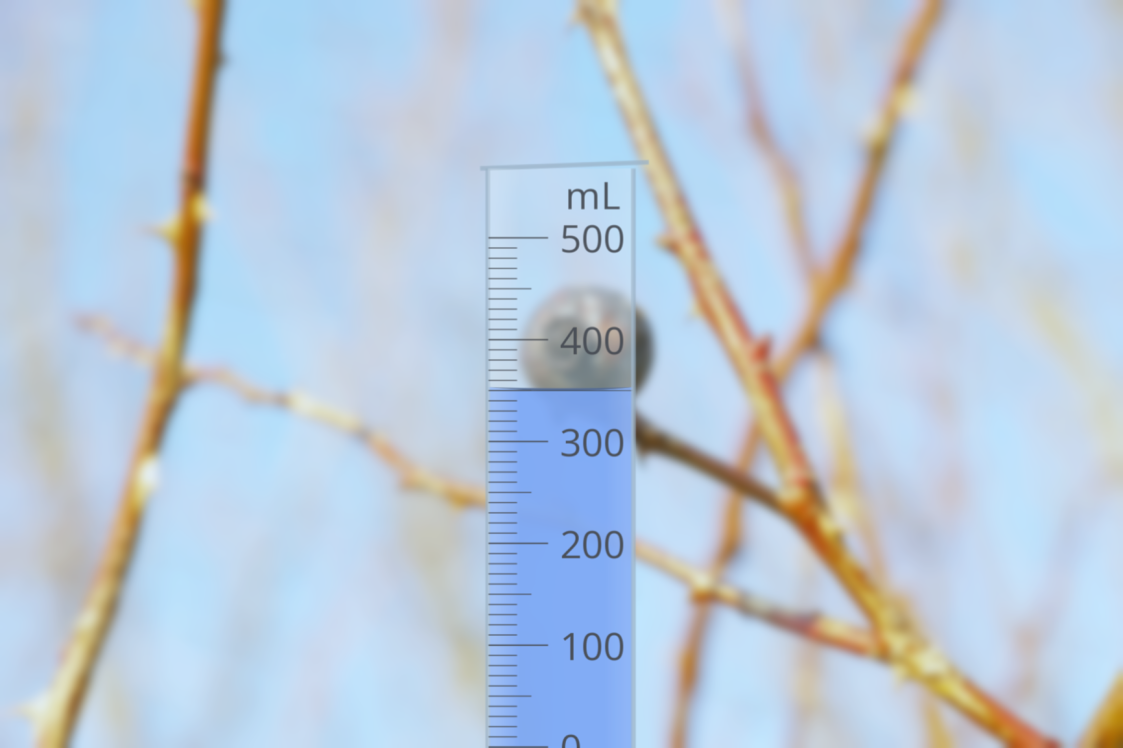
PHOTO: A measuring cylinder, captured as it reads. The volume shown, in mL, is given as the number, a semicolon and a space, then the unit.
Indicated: 350; mL
